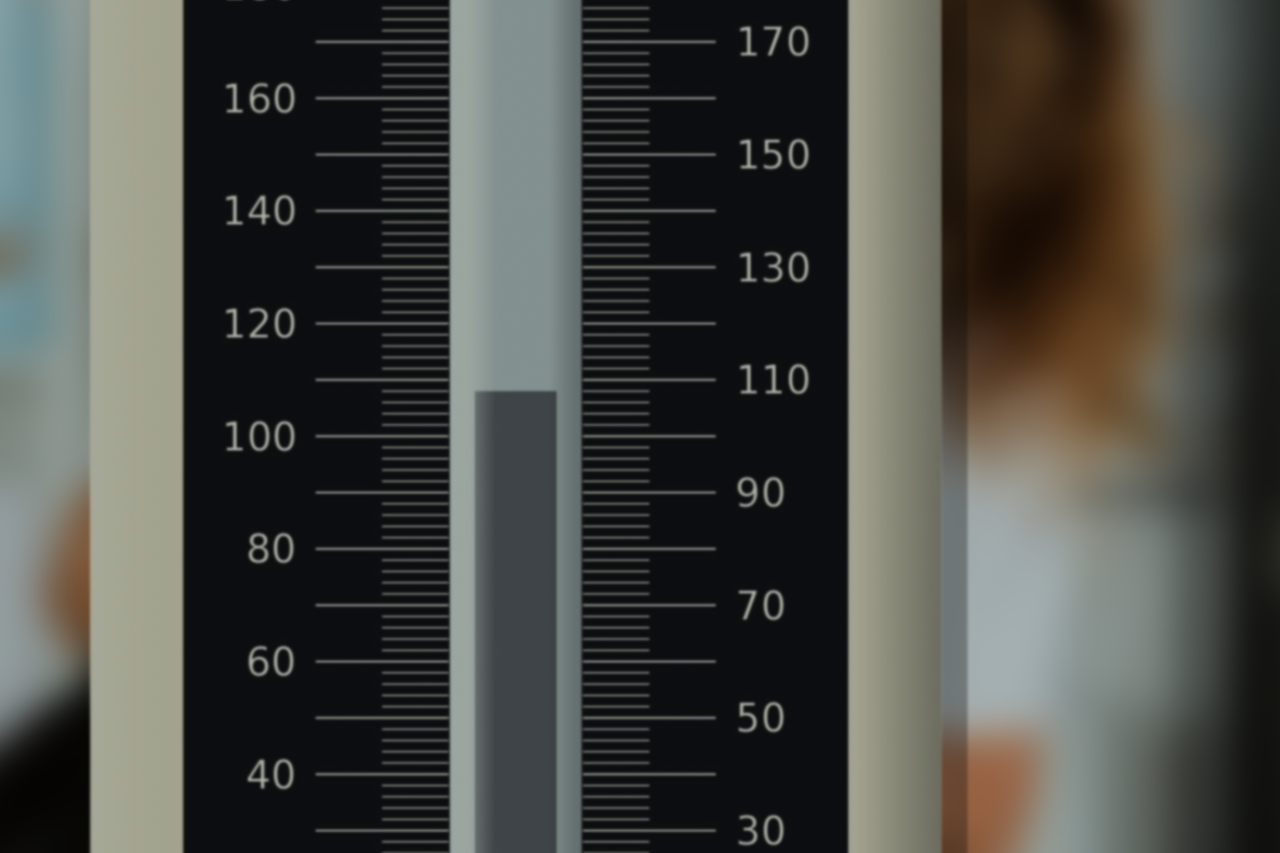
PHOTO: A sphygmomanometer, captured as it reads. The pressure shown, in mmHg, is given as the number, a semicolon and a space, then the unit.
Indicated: 108; mmHg
